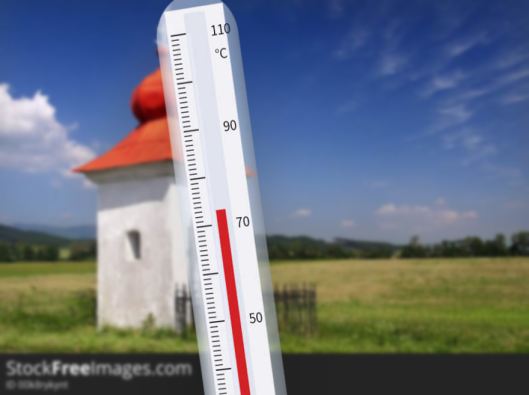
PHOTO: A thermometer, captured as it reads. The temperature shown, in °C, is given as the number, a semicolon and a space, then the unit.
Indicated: 73; °C
